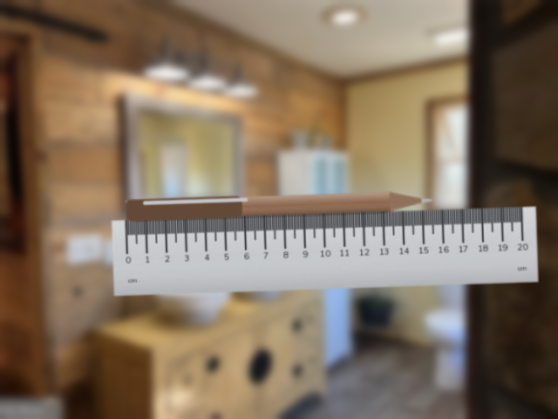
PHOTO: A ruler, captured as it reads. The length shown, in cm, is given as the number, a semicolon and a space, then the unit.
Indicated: 15.5; cm
